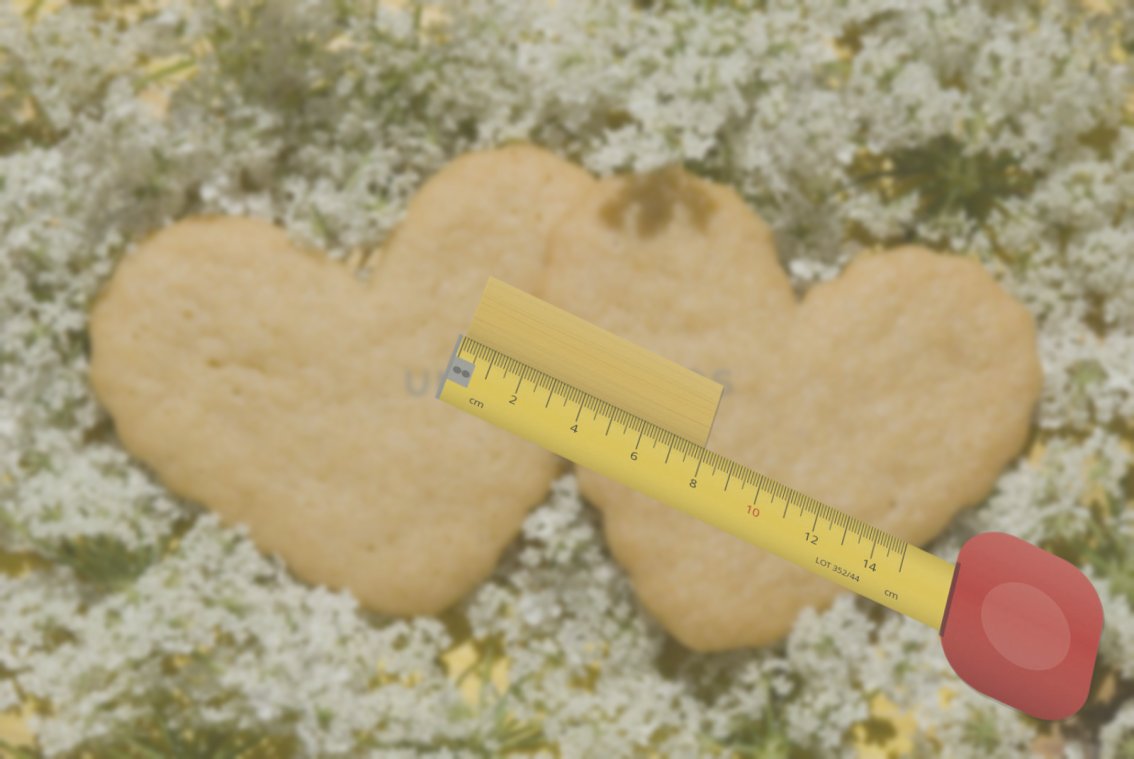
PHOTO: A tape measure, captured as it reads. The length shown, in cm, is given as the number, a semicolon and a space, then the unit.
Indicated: 8; cm
